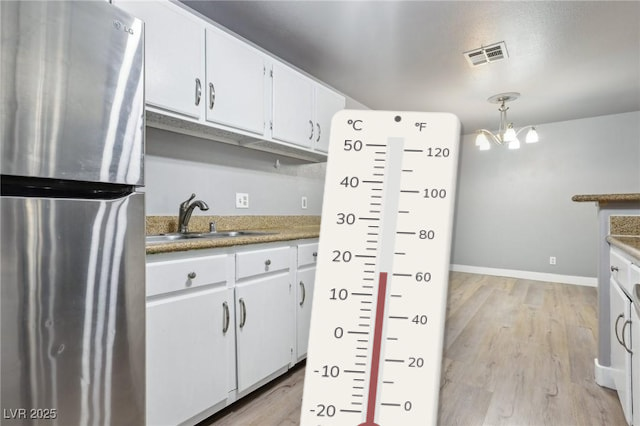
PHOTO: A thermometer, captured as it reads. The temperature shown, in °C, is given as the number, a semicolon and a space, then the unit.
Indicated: 16; °C
